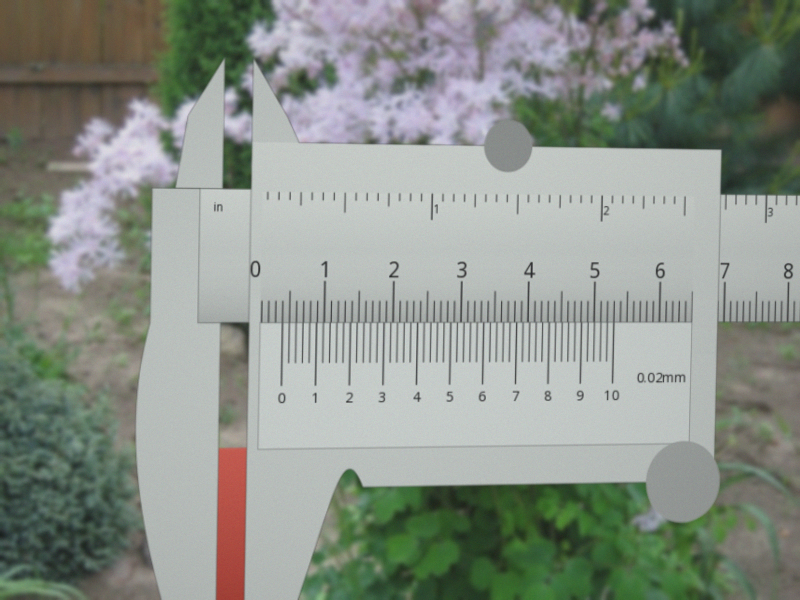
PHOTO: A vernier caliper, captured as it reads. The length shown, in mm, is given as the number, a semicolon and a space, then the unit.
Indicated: 4.0; mm
